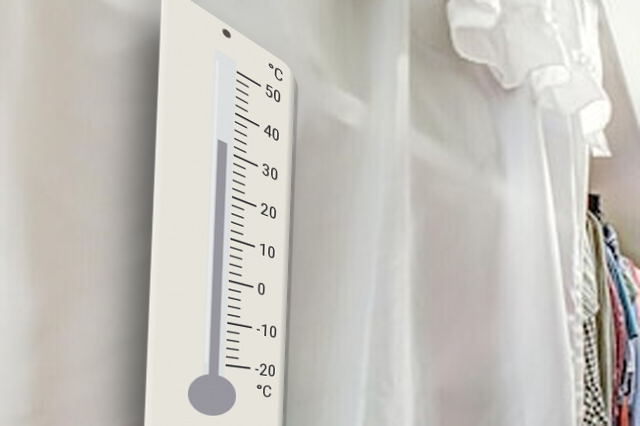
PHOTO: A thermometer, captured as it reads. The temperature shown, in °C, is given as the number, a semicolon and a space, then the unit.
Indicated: 32; °C
